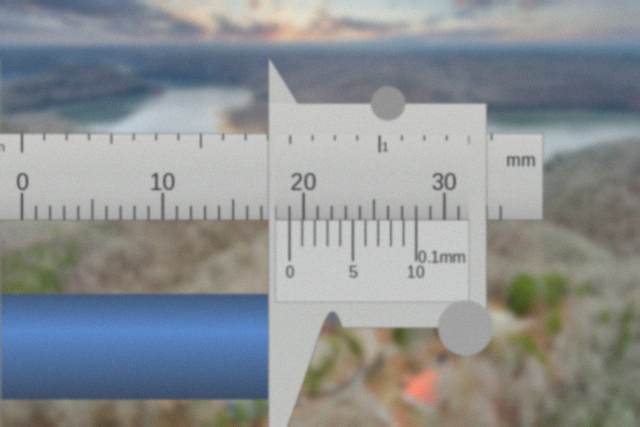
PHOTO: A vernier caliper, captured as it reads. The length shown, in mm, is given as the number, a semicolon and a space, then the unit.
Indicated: 19.0; mm
